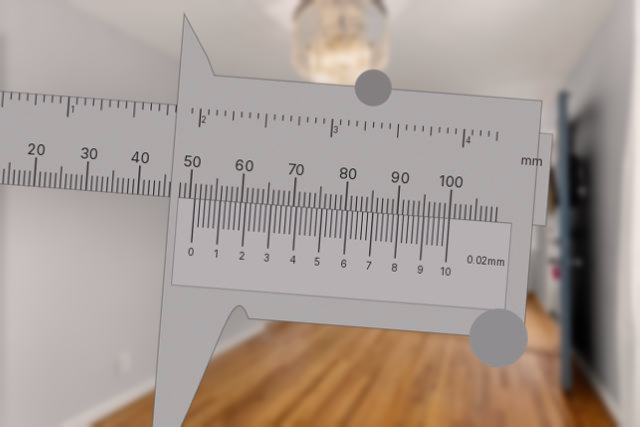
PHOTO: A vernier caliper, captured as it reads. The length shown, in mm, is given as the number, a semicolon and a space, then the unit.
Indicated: 51.0; mm
